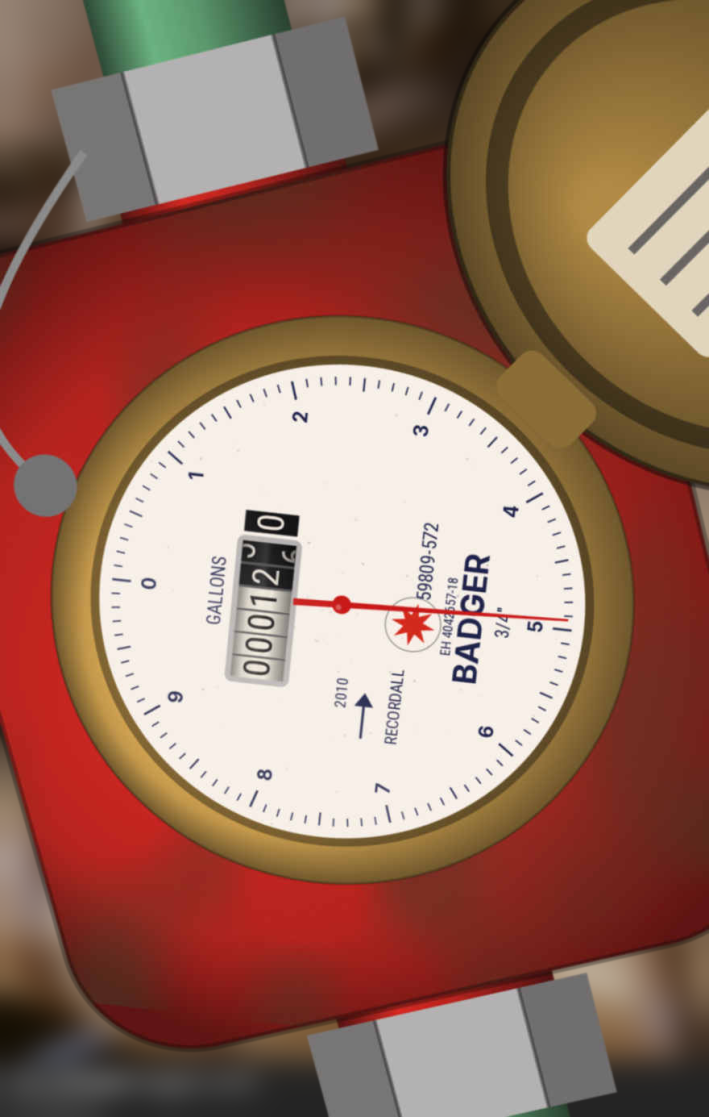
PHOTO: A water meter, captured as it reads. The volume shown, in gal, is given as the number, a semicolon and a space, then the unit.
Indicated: 1254.9; gal
